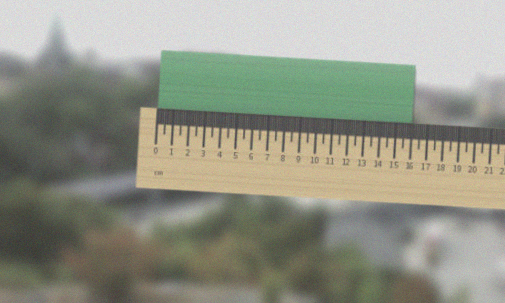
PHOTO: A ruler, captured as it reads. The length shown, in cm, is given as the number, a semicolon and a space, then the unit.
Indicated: 16; cm
